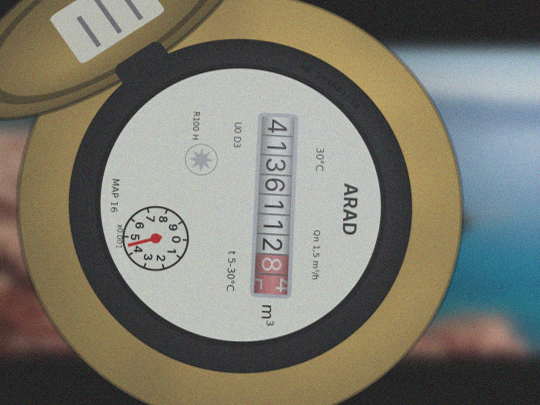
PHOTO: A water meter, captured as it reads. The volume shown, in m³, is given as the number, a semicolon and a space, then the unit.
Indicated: 4136112.844; m³
